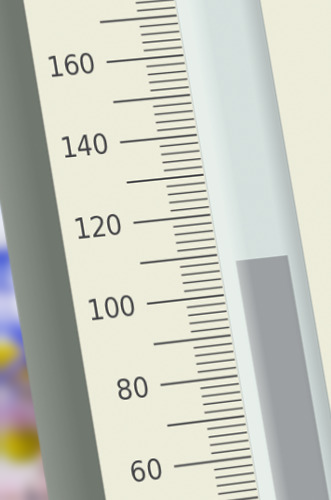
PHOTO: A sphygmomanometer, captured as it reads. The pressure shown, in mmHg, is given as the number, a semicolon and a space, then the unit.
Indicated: 108; mmHg
